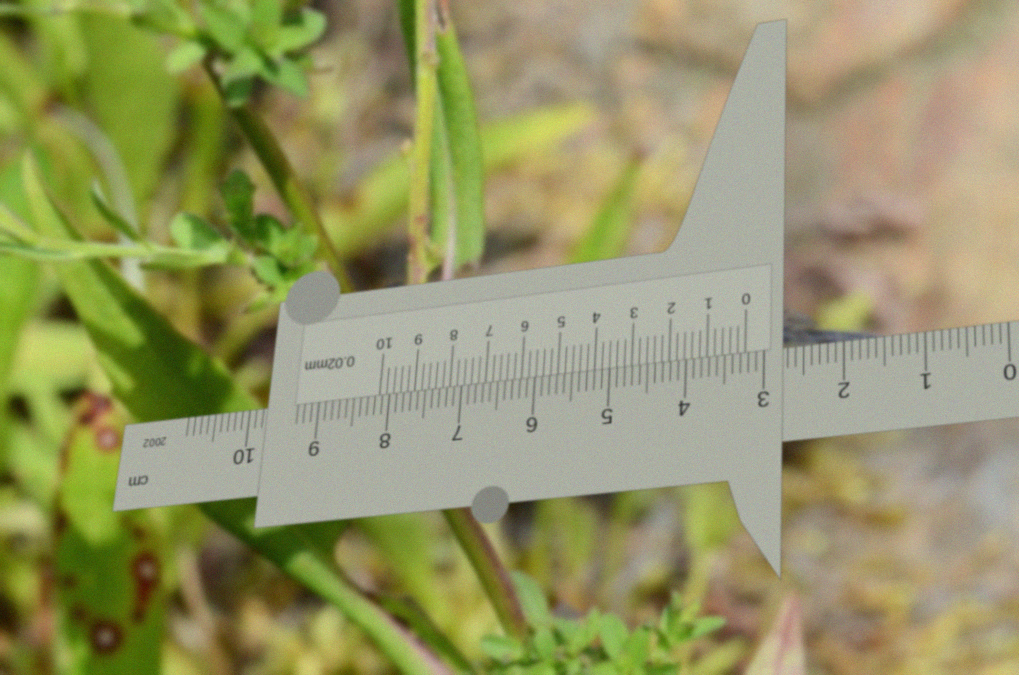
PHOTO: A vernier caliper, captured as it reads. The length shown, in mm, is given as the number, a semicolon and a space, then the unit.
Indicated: 32.4; mm
